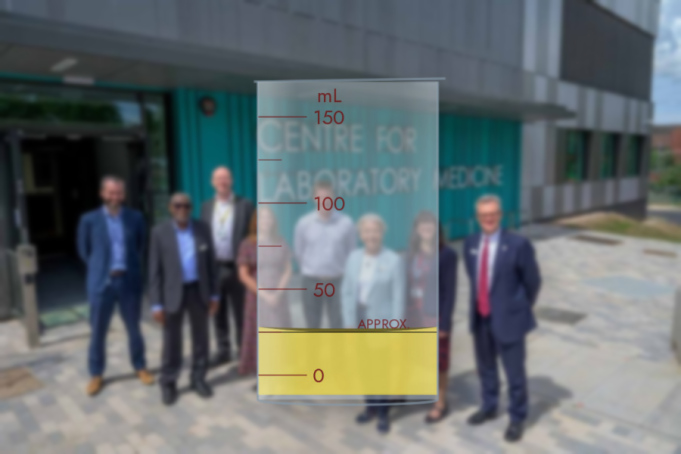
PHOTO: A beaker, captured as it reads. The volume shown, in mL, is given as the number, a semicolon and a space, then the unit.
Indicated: 25; mL
